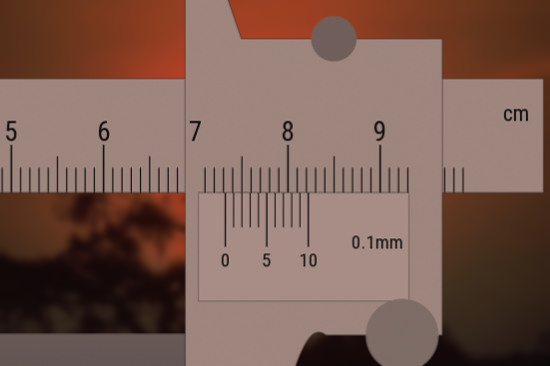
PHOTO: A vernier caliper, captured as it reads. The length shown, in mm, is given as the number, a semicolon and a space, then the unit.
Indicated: 73.2; mm
